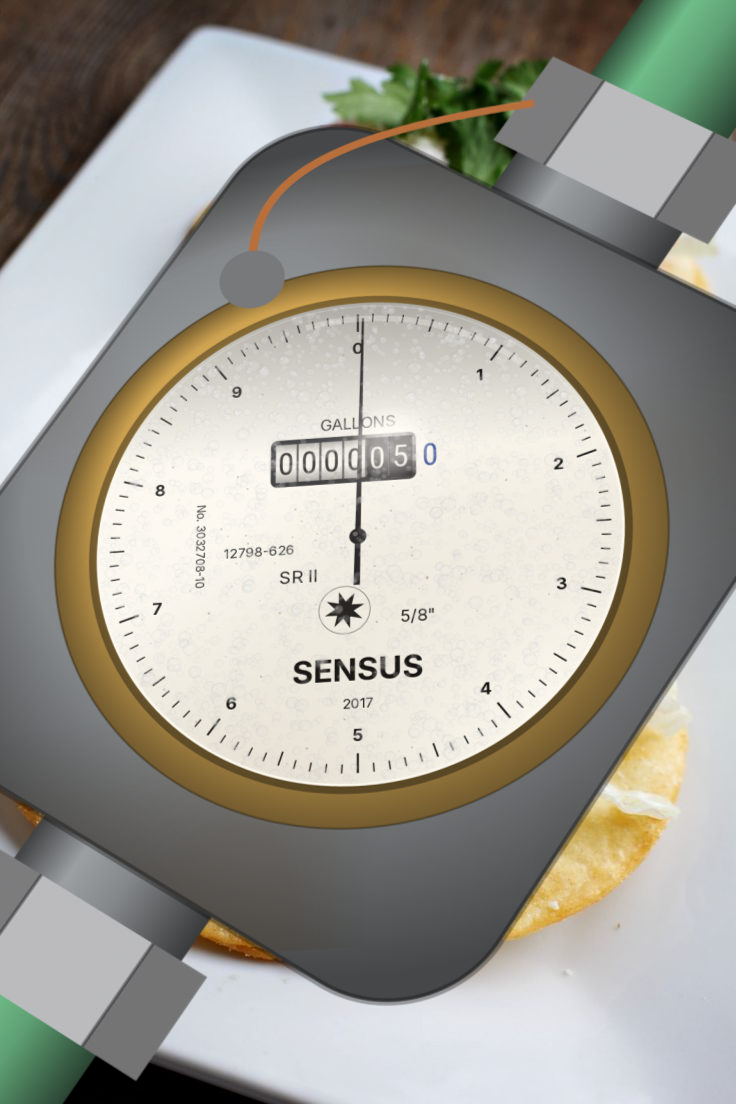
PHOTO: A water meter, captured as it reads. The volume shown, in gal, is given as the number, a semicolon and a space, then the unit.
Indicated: 50.0; gal
